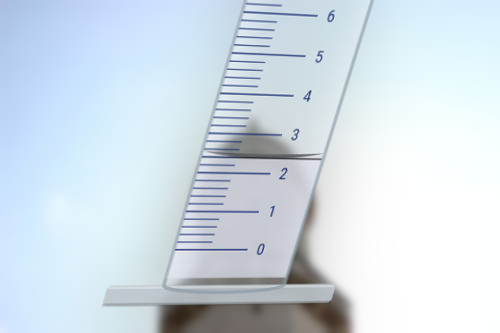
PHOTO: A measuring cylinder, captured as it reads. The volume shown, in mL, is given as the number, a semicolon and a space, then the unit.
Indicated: 2.4; mL
